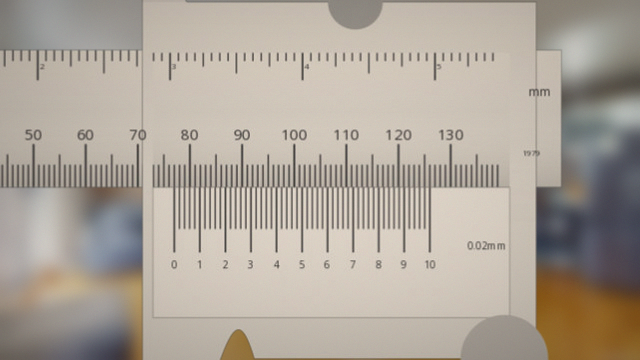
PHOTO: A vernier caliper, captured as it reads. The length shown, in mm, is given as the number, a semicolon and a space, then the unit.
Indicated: 77.0; mm
